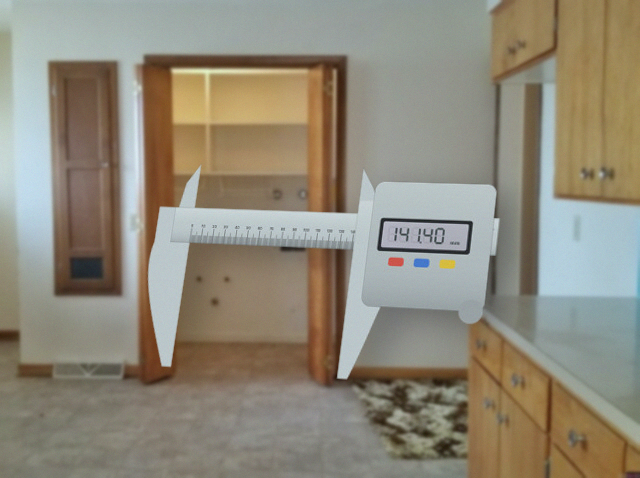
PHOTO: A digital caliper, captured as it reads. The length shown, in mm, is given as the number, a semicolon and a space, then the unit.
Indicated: 141.40; mm
